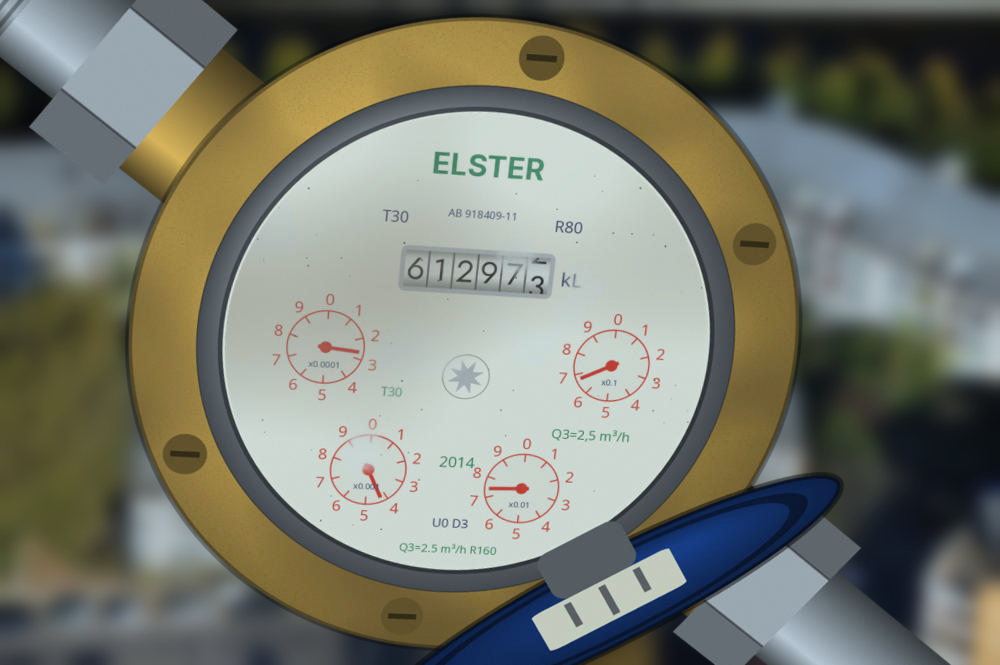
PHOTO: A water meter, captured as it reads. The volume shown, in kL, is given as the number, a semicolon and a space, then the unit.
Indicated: 612972.6742; kL
